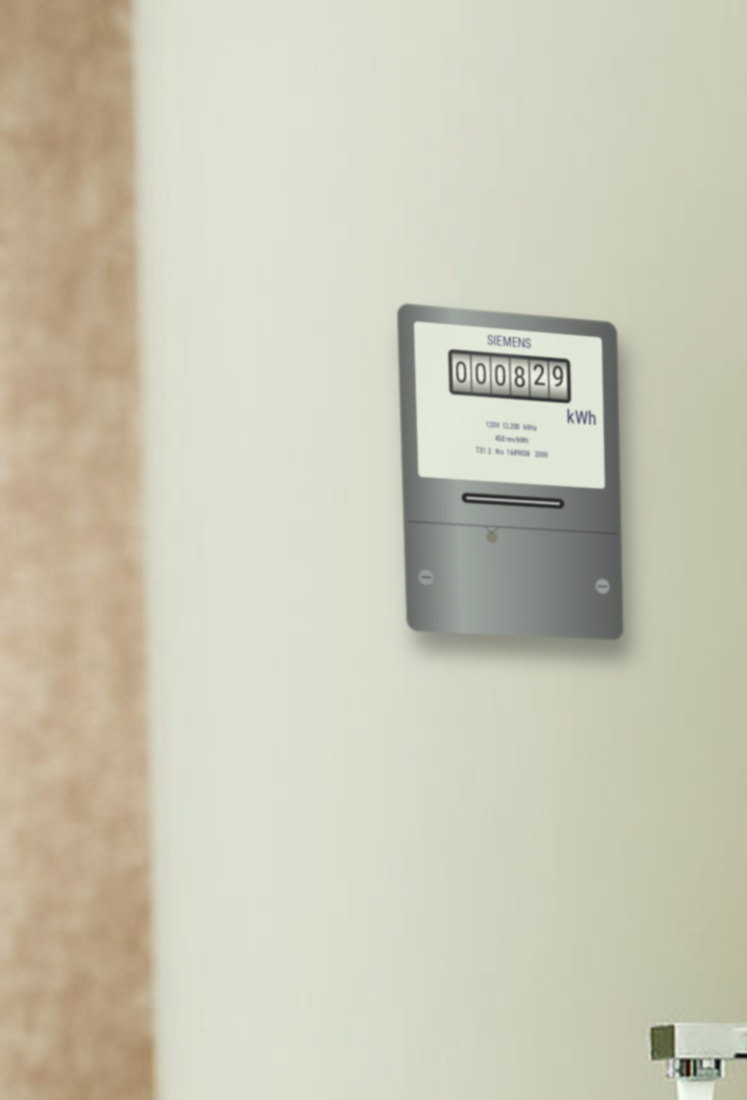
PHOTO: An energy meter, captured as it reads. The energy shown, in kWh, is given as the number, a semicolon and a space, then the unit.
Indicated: 829; kWh
